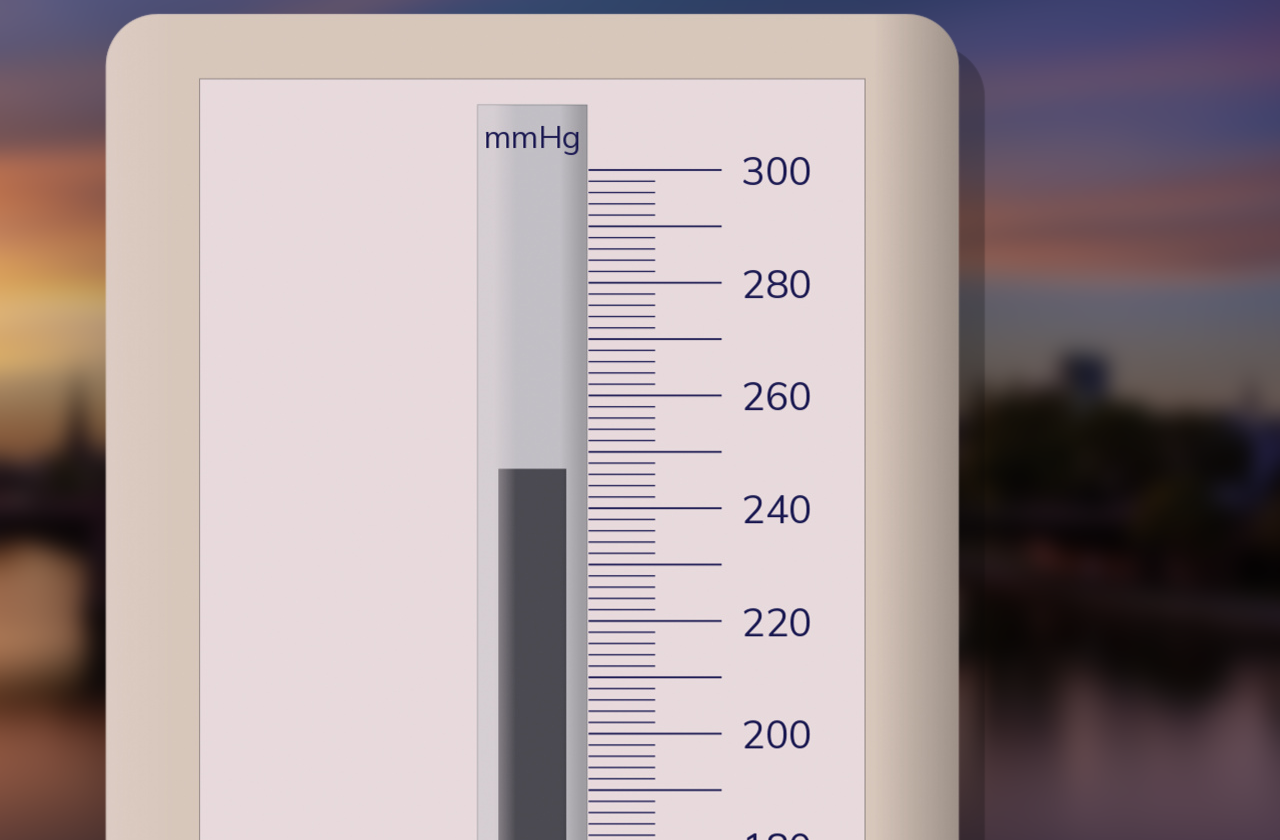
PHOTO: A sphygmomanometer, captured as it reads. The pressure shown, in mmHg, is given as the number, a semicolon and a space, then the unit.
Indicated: 247; mmHg
